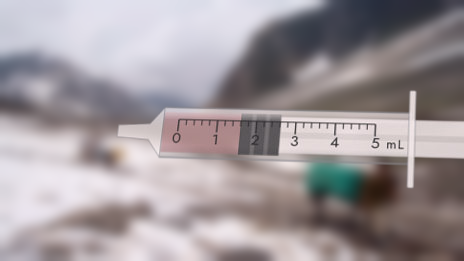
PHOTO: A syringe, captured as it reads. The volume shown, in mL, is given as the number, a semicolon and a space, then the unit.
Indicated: 1.6; mL
